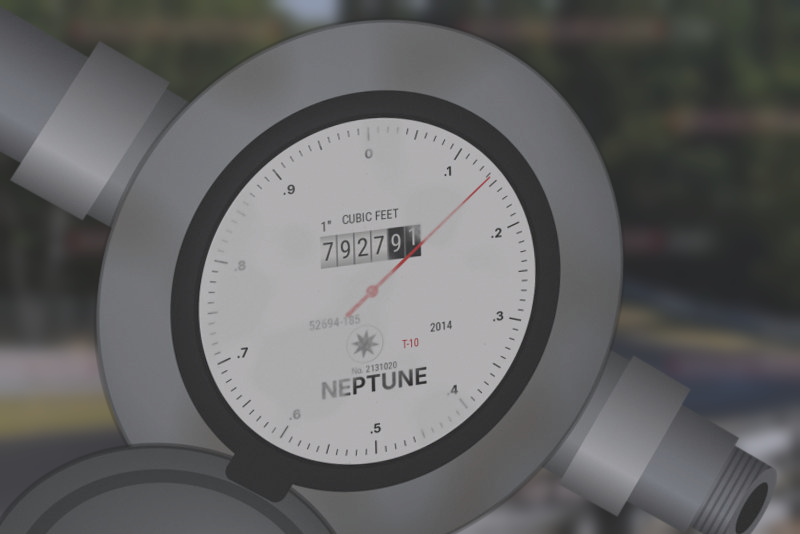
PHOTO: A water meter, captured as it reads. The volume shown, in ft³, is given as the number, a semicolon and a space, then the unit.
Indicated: 792791.14; ft³
